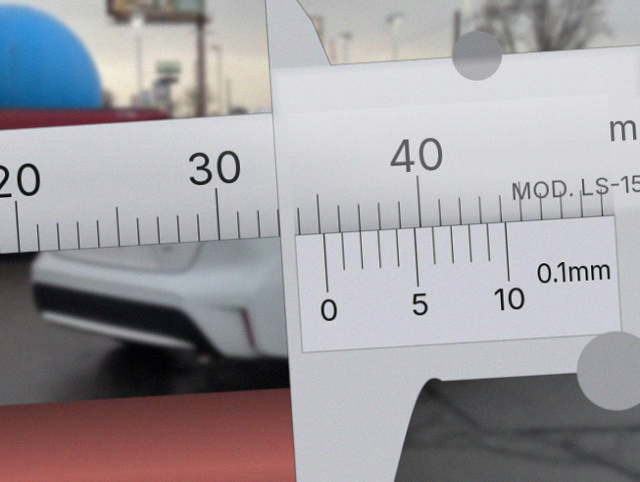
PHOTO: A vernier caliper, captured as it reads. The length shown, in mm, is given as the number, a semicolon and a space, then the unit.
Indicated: 35.2; mm
